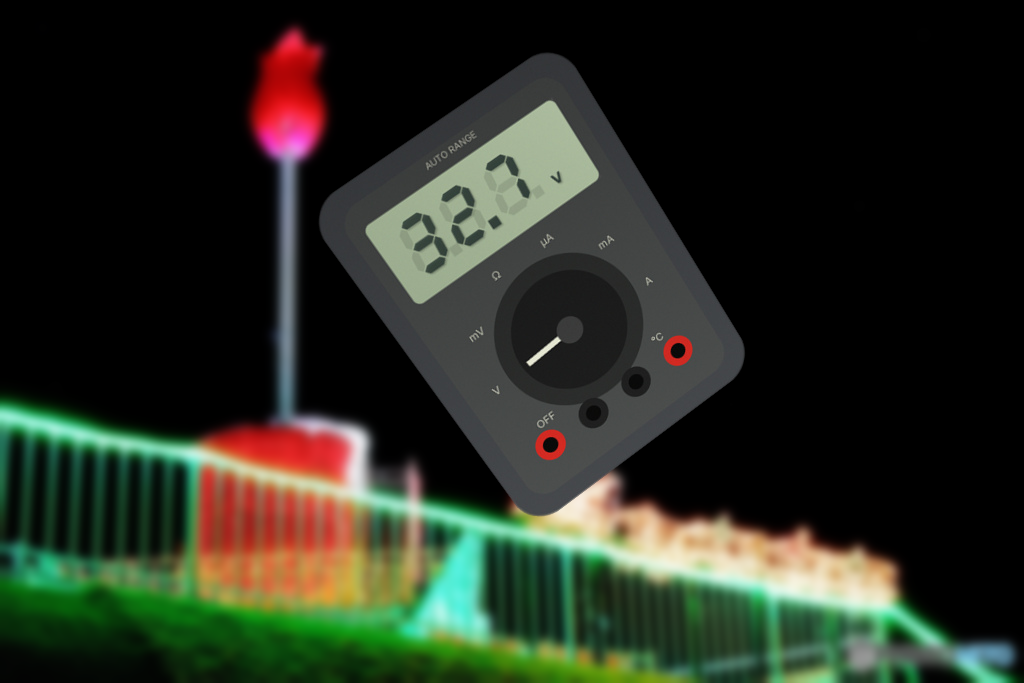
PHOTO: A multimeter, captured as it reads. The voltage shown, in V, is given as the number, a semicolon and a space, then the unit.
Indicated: 32.7; V
